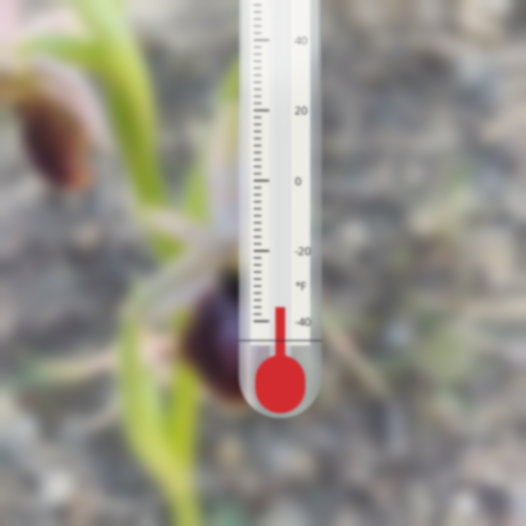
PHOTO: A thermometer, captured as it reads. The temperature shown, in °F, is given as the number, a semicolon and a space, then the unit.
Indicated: -36; °F
